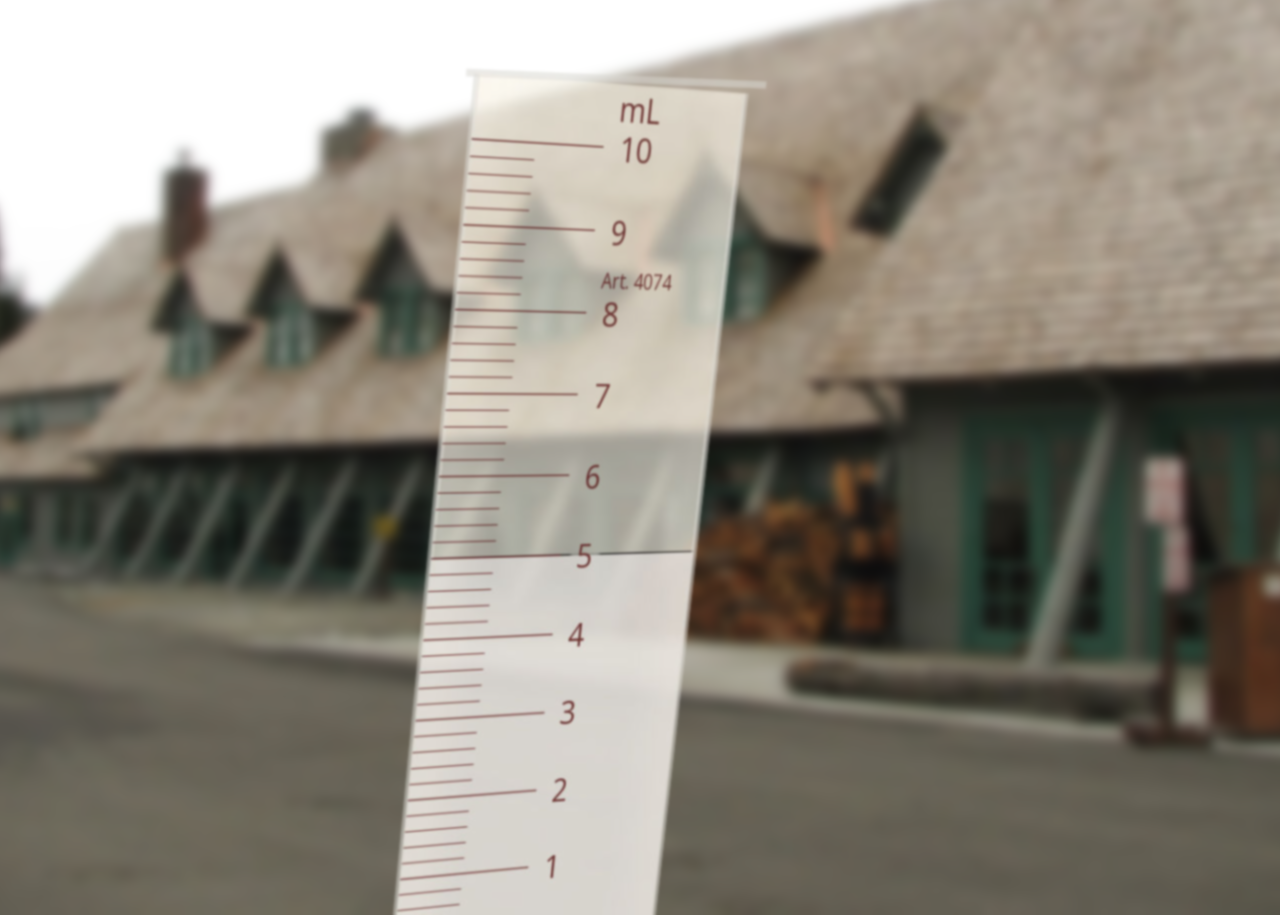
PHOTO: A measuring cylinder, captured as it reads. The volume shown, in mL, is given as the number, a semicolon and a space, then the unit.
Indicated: 5; mL
